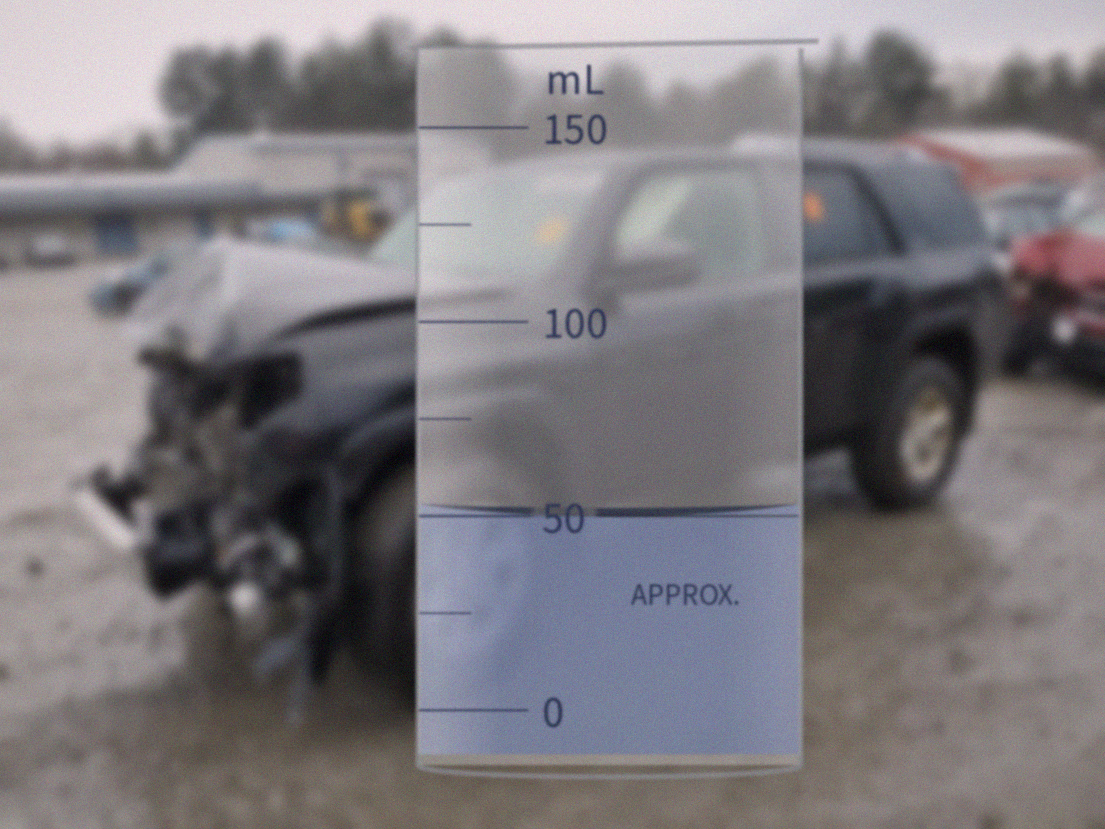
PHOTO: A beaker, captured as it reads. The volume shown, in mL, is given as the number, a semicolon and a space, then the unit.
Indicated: 50; mL
